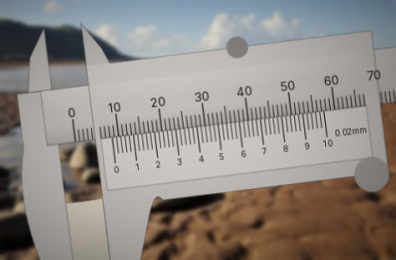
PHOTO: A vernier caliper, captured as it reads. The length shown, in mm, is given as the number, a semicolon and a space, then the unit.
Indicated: 8.5; mm
